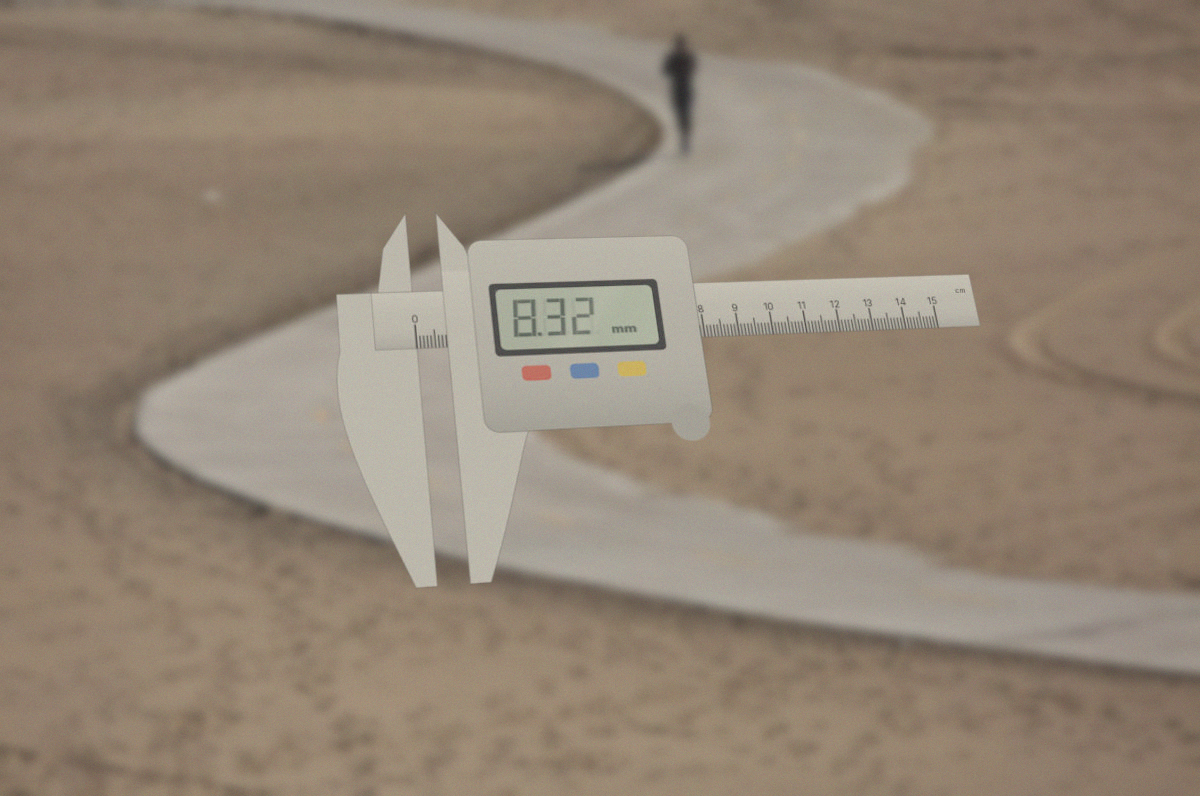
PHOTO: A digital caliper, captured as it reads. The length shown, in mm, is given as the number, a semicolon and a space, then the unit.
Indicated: 8.32; mm
